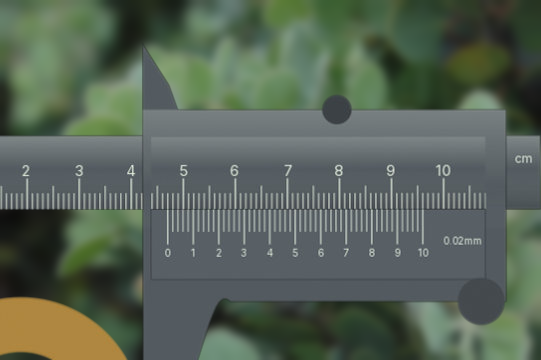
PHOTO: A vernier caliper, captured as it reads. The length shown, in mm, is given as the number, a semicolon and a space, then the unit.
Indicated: 47.0; mm
